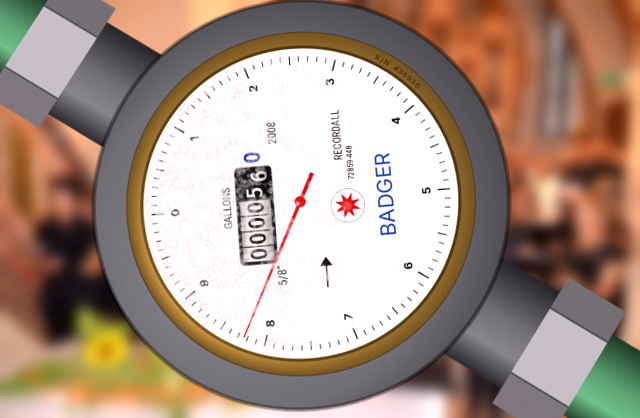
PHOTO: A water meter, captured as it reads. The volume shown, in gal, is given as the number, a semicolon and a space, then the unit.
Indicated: 558.2; gal
